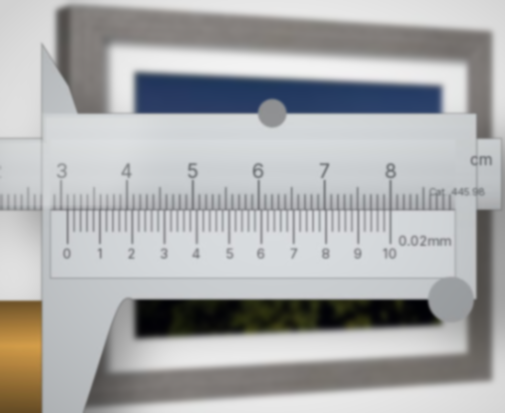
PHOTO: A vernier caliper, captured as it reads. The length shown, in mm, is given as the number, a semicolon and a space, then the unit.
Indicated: 31.0; mm
